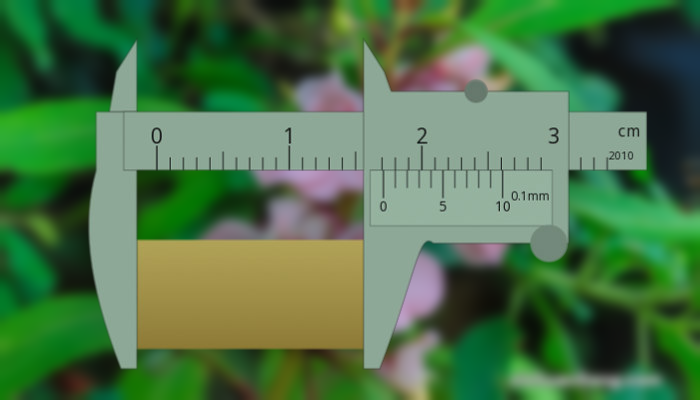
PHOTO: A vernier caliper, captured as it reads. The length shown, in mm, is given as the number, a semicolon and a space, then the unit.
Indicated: 17.1; mm
